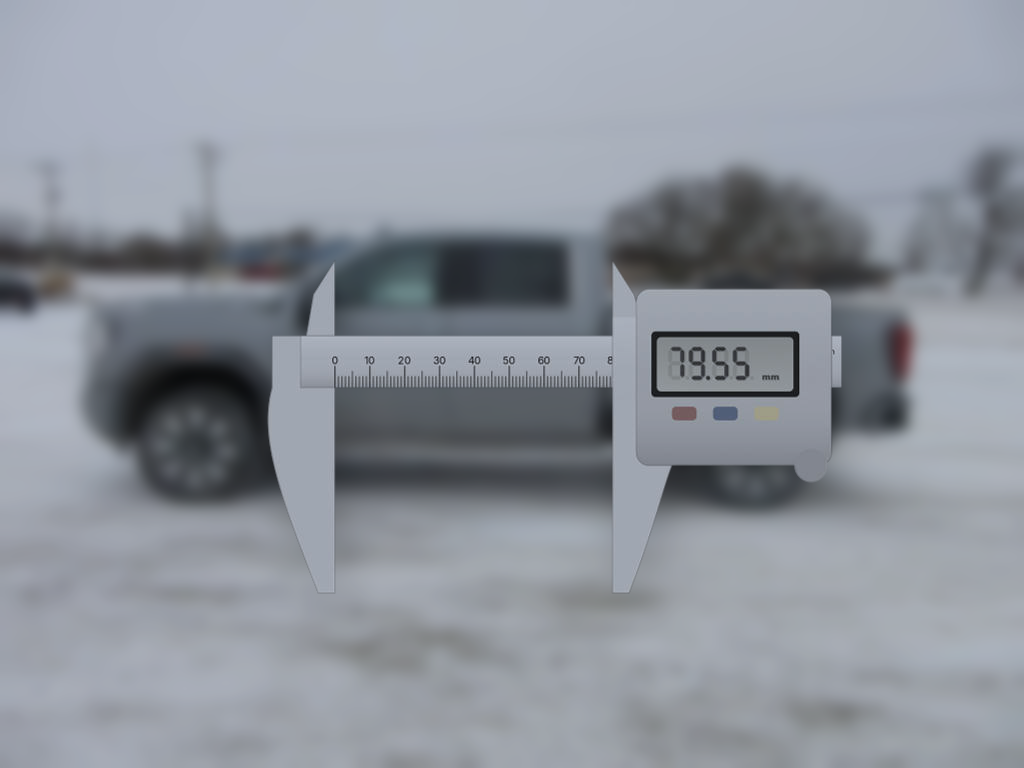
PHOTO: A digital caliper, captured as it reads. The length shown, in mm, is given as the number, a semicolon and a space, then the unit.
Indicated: 79.55; mm
